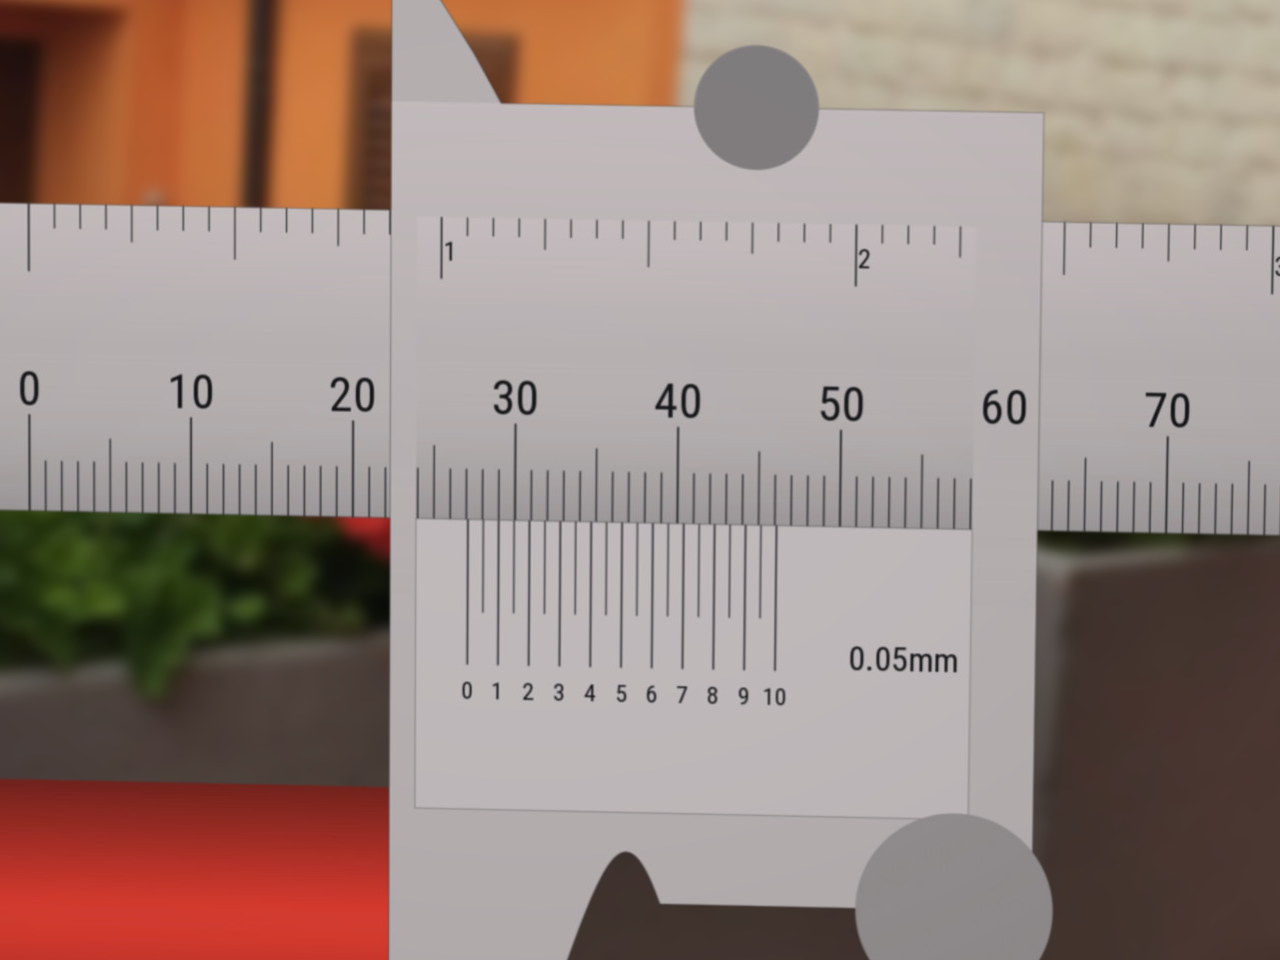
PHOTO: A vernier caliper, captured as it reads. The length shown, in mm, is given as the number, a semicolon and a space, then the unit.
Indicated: 27.1; mm
